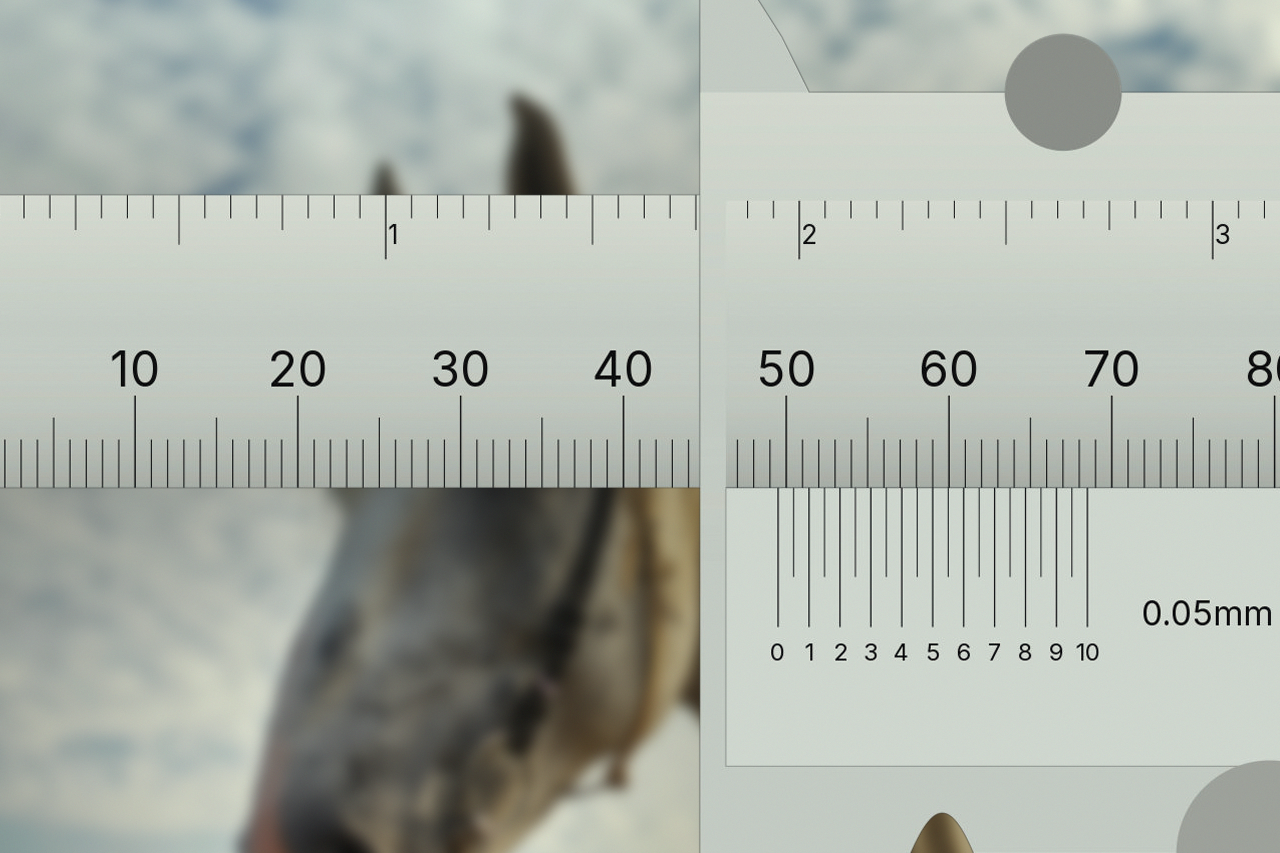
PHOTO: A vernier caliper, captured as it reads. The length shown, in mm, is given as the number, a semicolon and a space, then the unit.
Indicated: 49.5; mm
